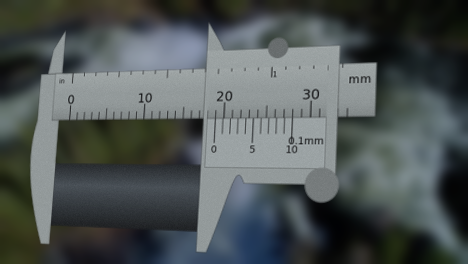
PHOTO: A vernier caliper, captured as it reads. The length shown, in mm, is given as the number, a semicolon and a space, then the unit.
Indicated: 19.0; mm
